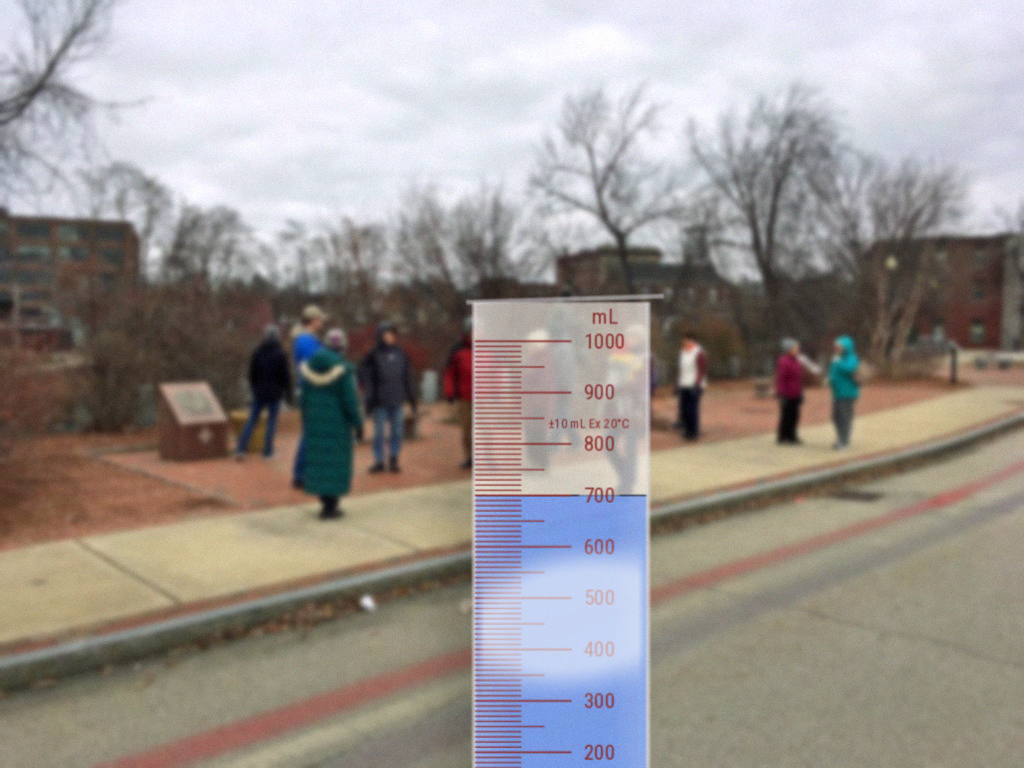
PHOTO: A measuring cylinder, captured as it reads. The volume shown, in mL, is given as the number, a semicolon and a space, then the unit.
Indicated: 700; mL
